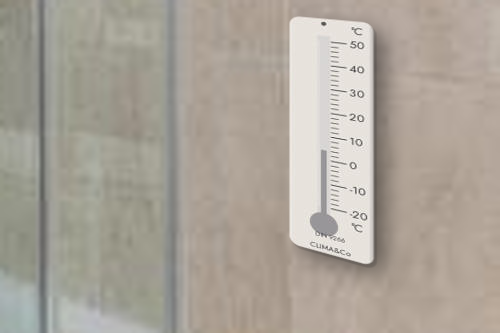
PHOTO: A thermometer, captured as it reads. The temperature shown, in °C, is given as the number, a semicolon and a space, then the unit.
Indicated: 4; °C
